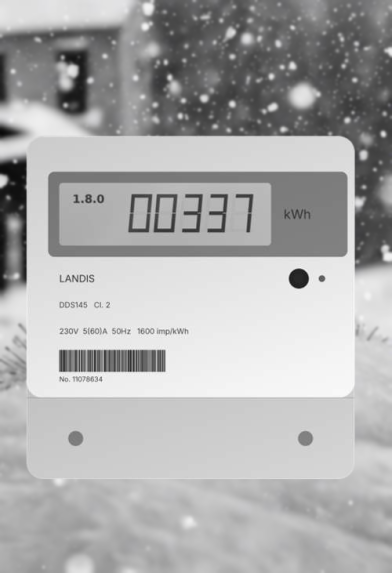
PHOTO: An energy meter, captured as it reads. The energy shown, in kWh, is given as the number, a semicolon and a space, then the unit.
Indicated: 337; kWh
